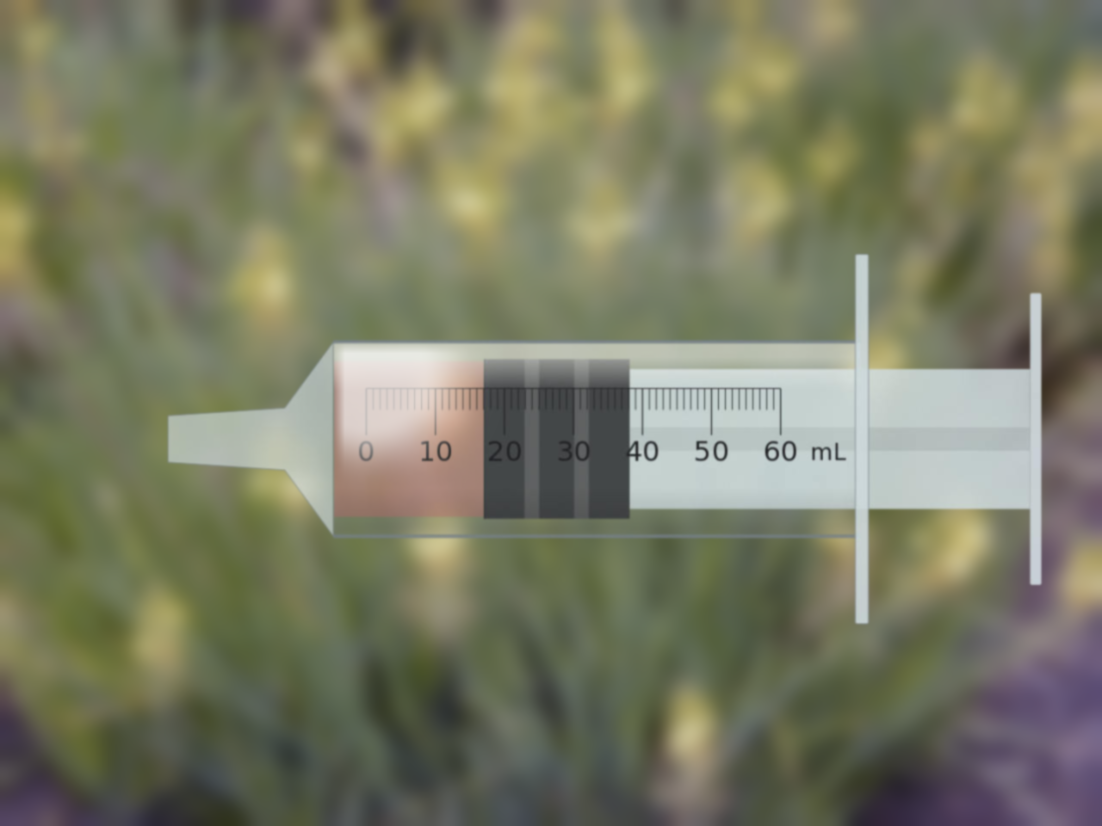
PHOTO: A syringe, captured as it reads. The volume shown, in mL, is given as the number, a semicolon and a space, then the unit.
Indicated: 17; mL
